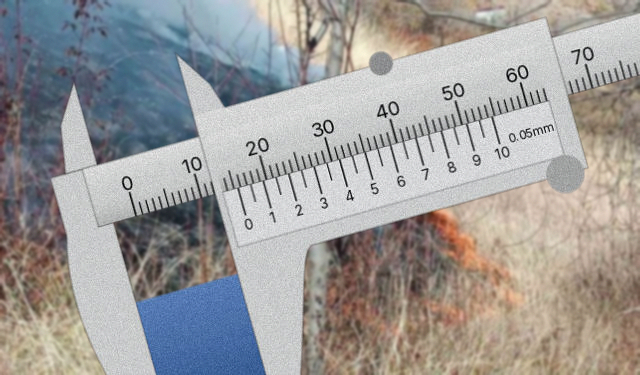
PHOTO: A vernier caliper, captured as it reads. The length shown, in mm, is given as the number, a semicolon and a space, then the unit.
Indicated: 15.6; mm
